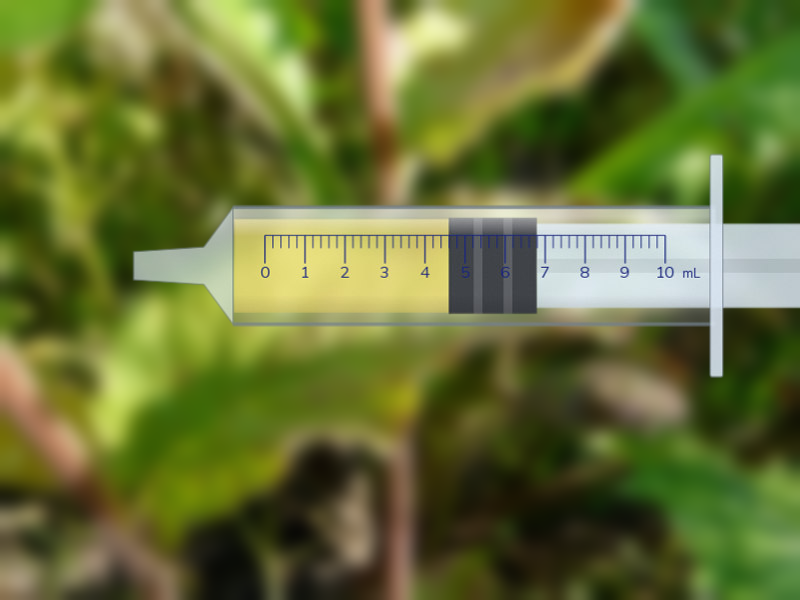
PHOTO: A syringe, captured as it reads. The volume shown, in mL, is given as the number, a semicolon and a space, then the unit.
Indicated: 4.6; mL
